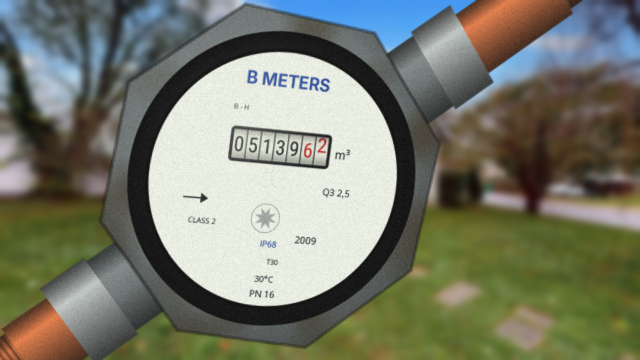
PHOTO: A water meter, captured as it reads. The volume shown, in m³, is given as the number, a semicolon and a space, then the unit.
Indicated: 5139.62; m³
